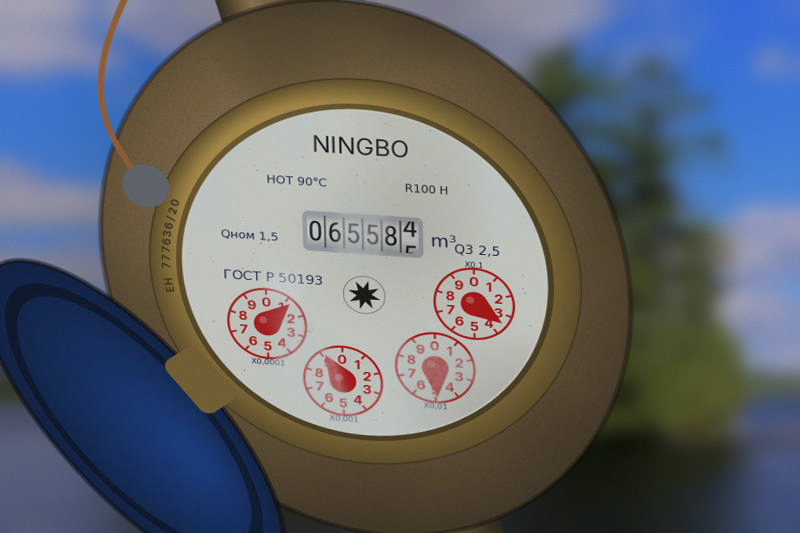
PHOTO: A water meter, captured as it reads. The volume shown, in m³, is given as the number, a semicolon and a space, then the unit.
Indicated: 65584.3491; m³
